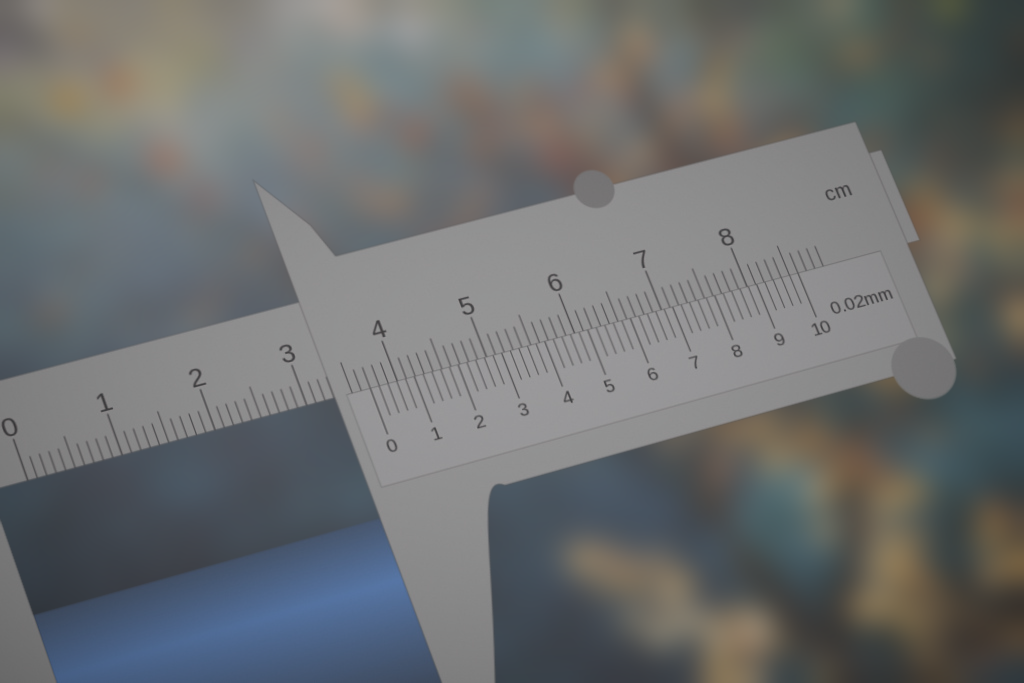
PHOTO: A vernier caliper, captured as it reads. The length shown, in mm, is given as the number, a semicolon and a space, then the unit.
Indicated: 37.0; mm
